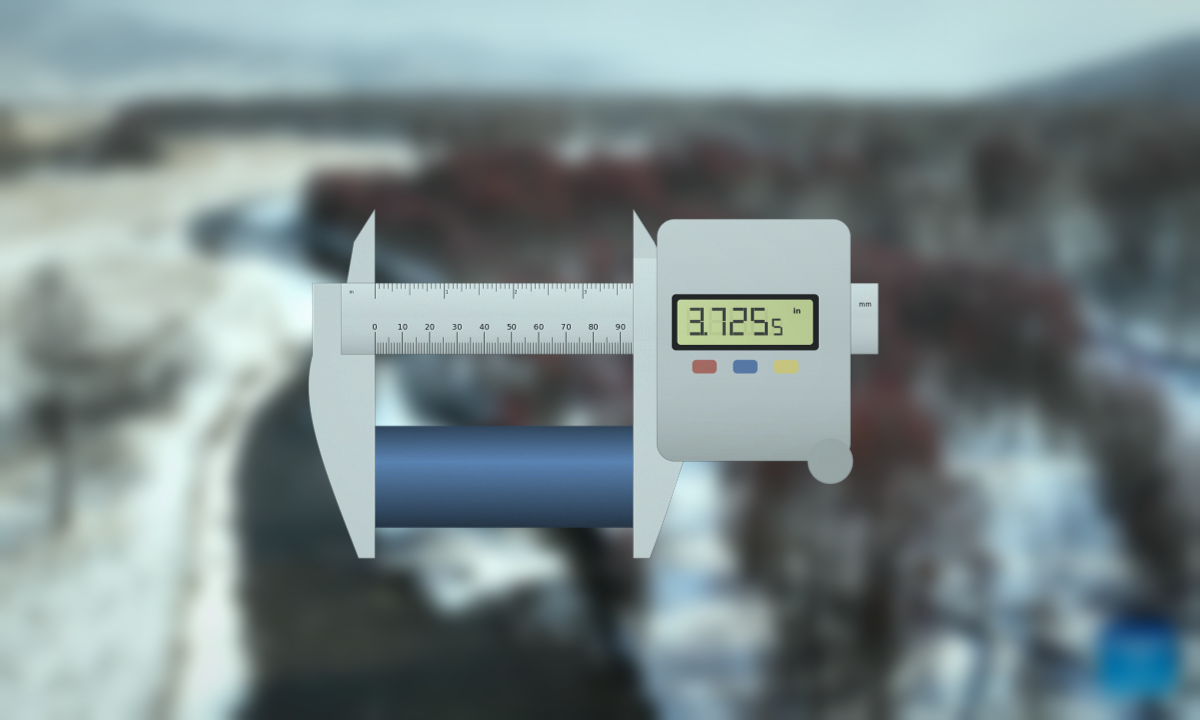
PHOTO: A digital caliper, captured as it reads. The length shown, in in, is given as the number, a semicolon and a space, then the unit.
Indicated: 3.7255; in
